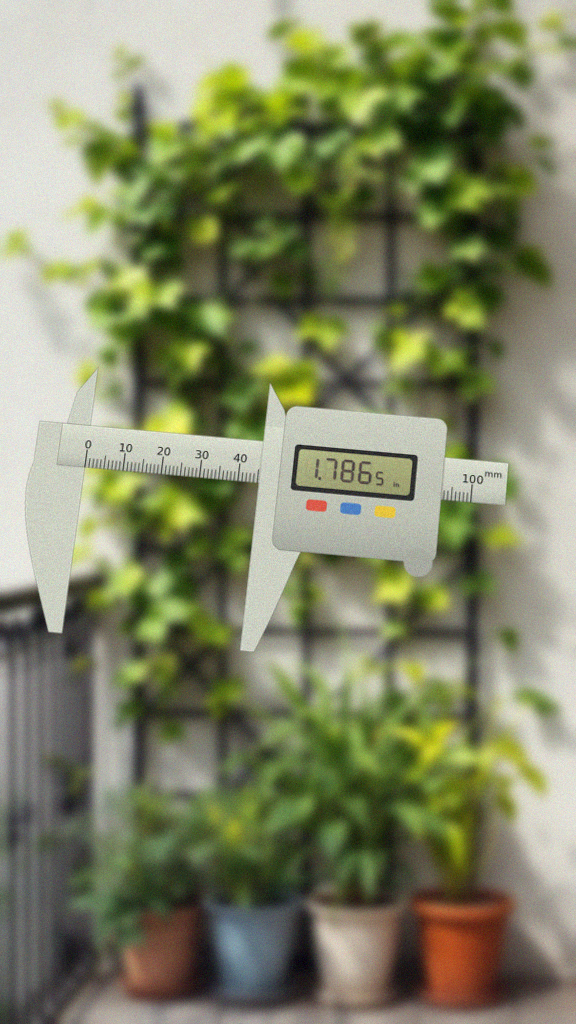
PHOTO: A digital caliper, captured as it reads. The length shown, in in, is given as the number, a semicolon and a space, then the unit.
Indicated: 1.7865; in
